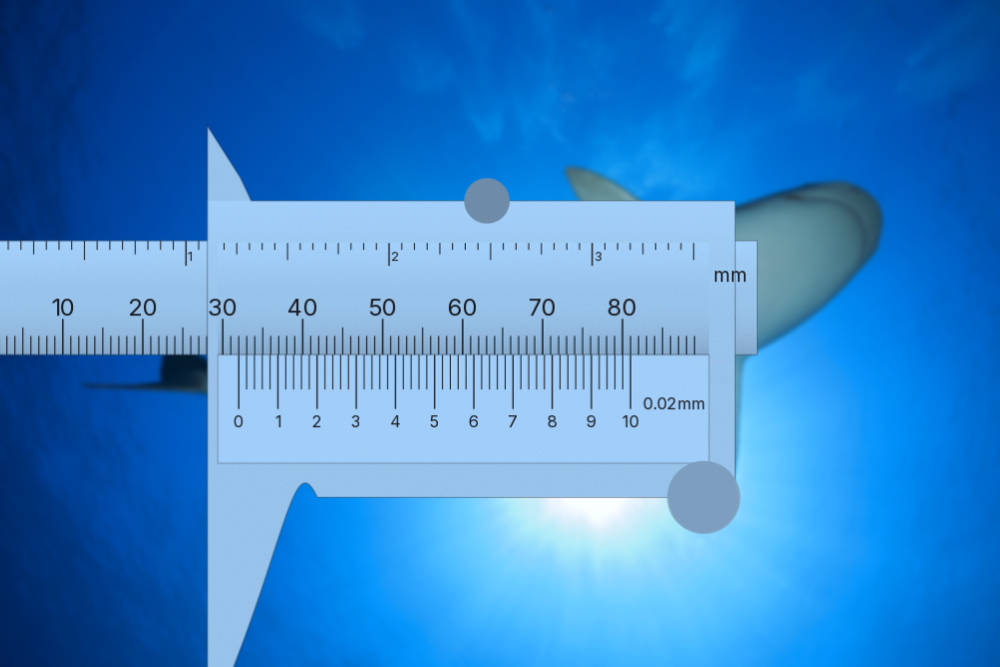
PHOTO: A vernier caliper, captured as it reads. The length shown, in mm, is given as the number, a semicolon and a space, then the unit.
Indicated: 32.0; mm
